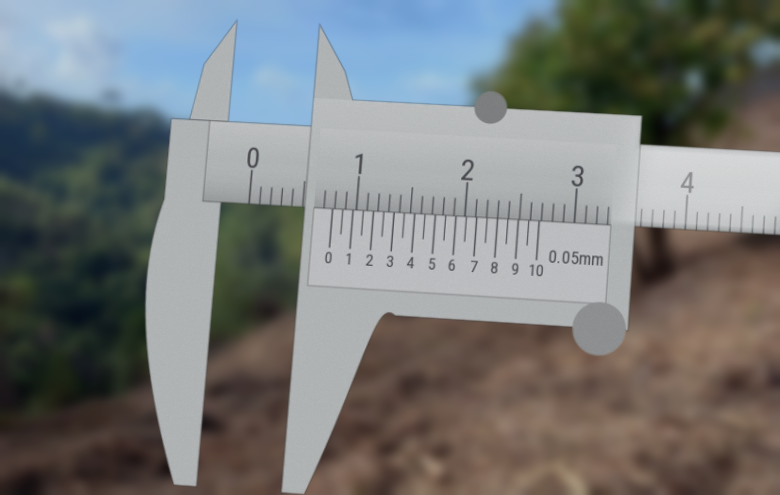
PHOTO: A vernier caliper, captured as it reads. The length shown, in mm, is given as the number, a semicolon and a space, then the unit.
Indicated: 7.8; mm
